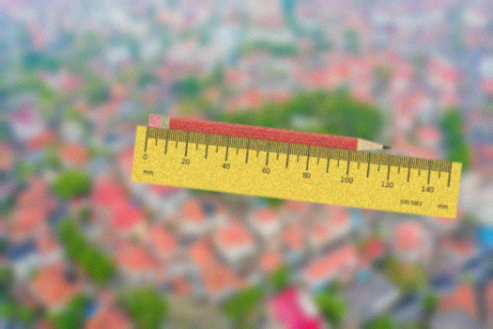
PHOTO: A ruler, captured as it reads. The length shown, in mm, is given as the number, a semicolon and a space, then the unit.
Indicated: 120; mm
